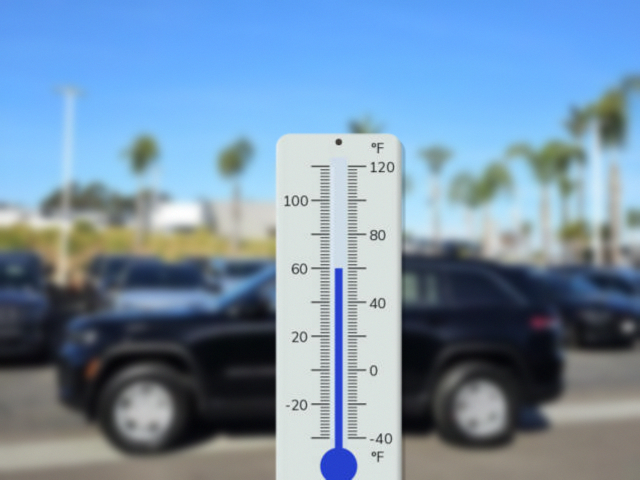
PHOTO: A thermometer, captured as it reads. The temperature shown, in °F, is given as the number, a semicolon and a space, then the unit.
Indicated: 60; °F
